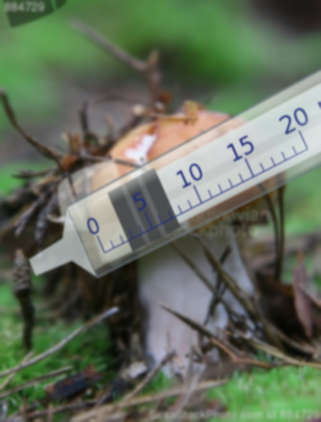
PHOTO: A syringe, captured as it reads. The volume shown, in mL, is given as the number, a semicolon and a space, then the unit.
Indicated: 2.5; mL
